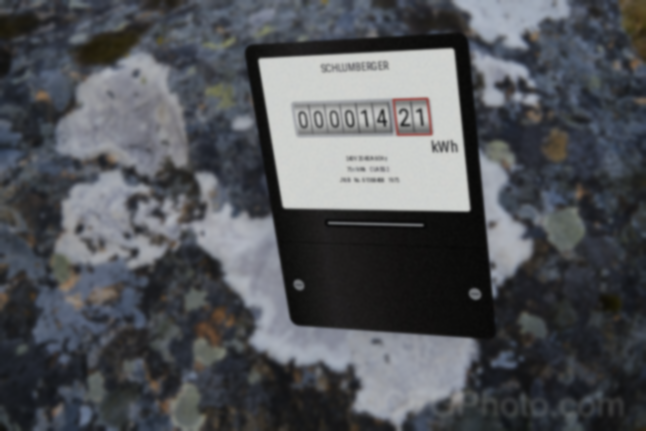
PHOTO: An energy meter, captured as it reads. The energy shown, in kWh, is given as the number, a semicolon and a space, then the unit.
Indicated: 14.21; kWh
